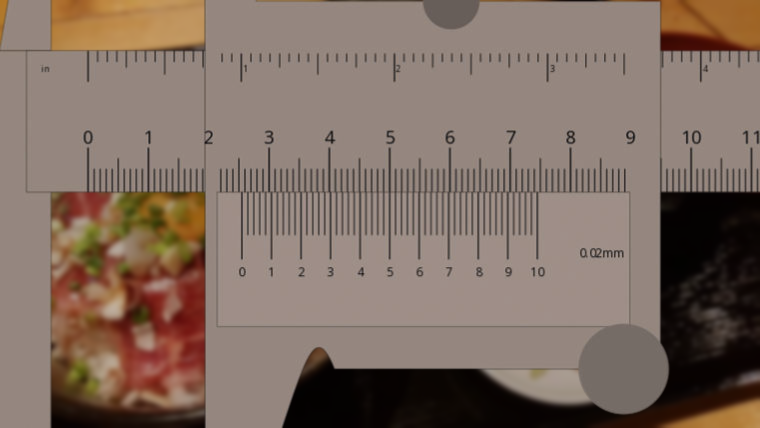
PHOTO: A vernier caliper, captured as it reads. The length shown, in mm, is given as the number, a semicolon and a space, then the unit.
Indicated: 25.5; mm
